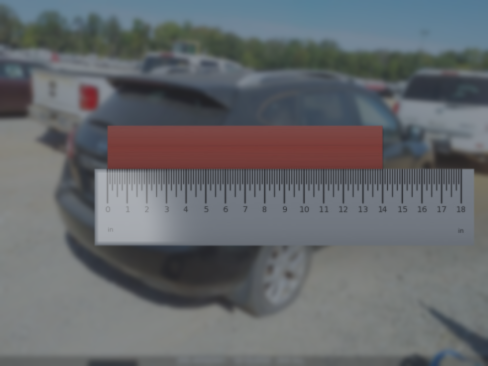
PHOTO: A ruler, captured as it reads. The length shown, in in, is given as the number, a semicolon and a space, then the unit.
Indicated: 14; in
